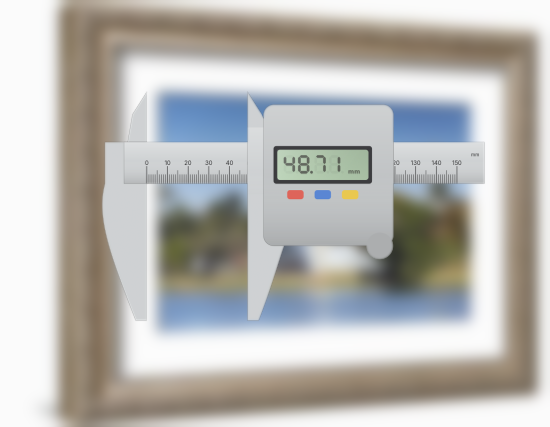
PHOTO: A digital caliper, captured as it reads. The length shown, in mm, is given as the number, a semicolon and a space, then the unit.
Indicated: 48.71; mm
